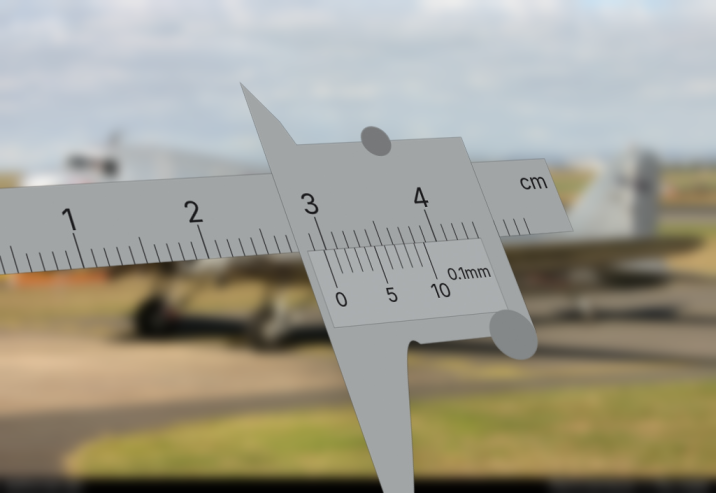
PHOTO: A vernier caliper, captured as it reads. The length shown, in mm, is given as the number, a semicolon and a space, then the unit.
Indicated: 29.8; mm
